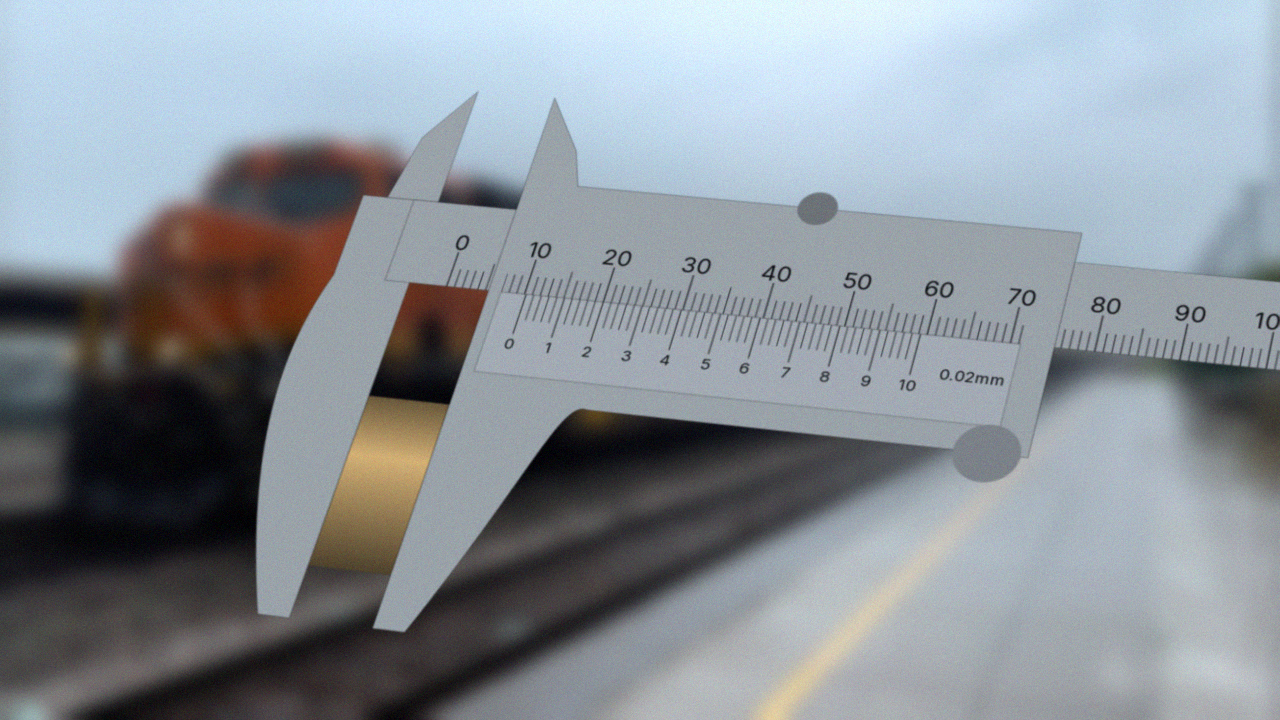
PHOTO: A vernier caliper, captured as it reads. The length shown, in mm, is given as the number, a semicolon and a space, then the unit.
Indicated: 10.2; mm
